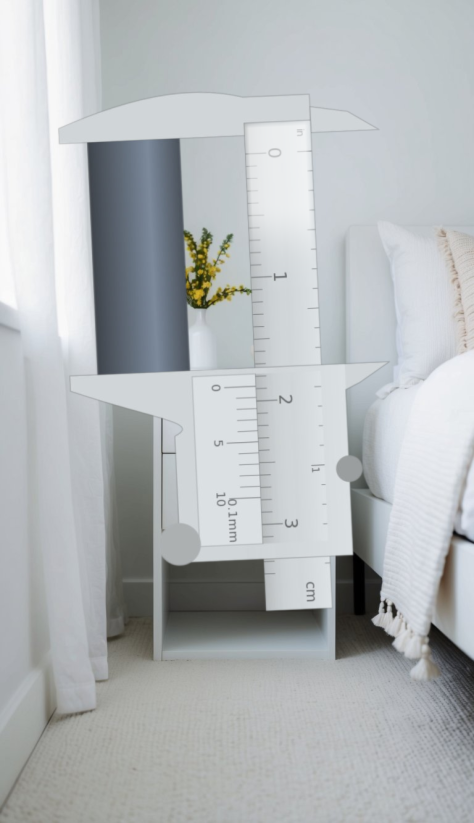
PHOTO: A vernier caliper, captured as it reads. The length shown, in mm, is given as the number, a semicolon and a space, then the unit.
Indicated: 18.8; mm
